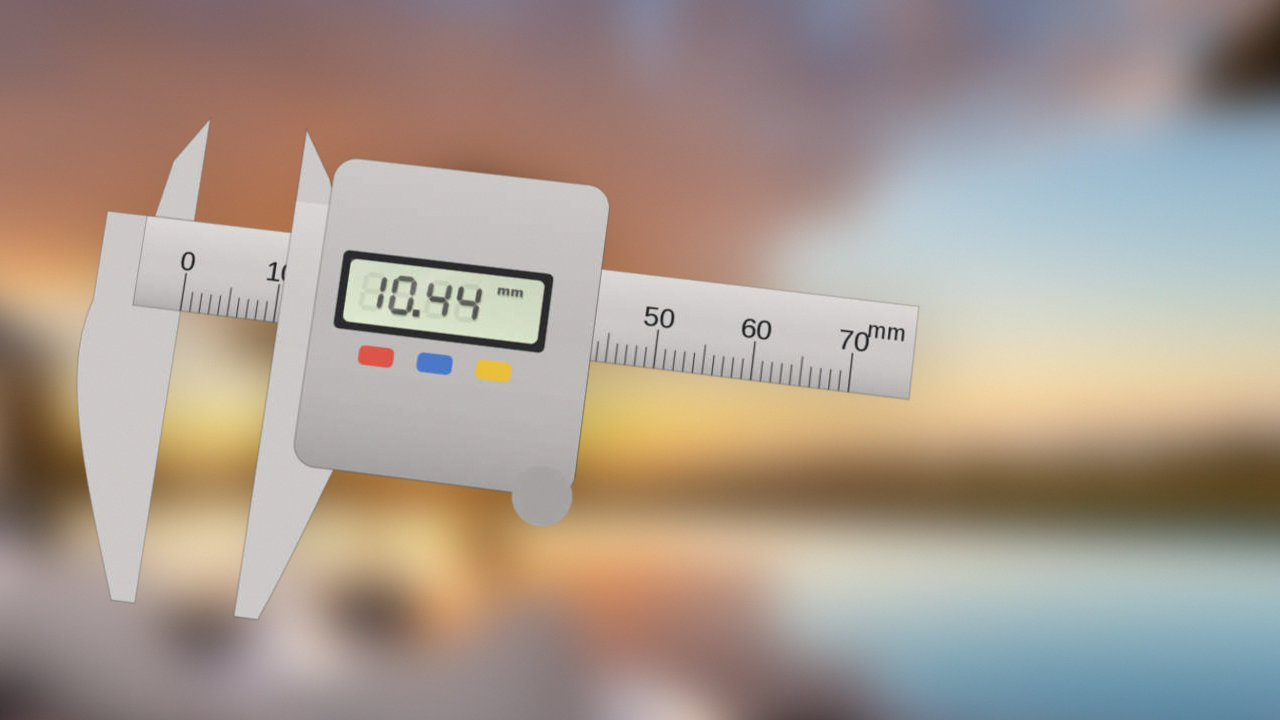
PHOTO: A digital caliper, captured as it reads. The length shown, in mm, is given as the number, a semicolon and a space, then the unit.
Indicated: 10.44; mm
